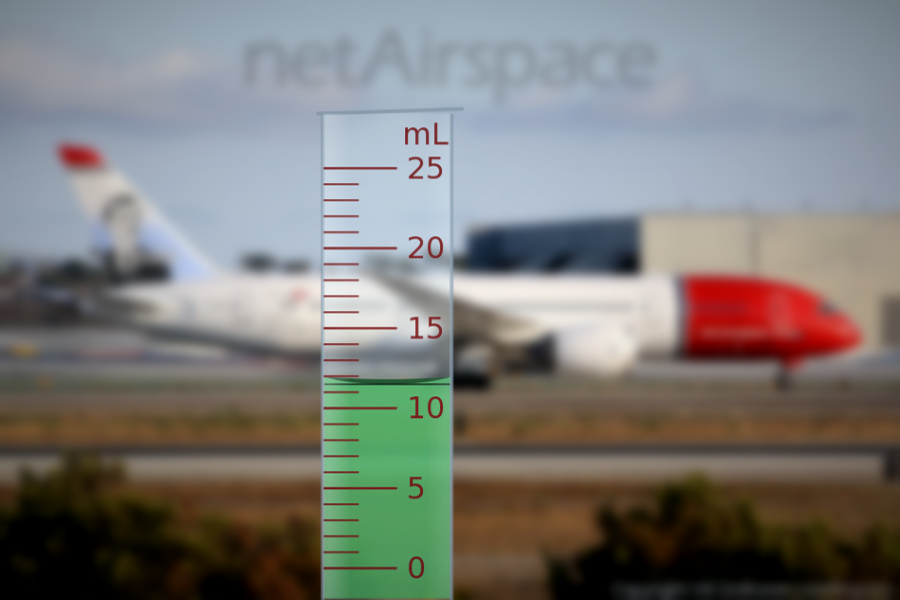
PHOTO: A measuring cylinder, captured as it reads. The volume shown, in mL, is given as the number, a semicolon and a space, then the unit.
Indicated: 11.5; mL
